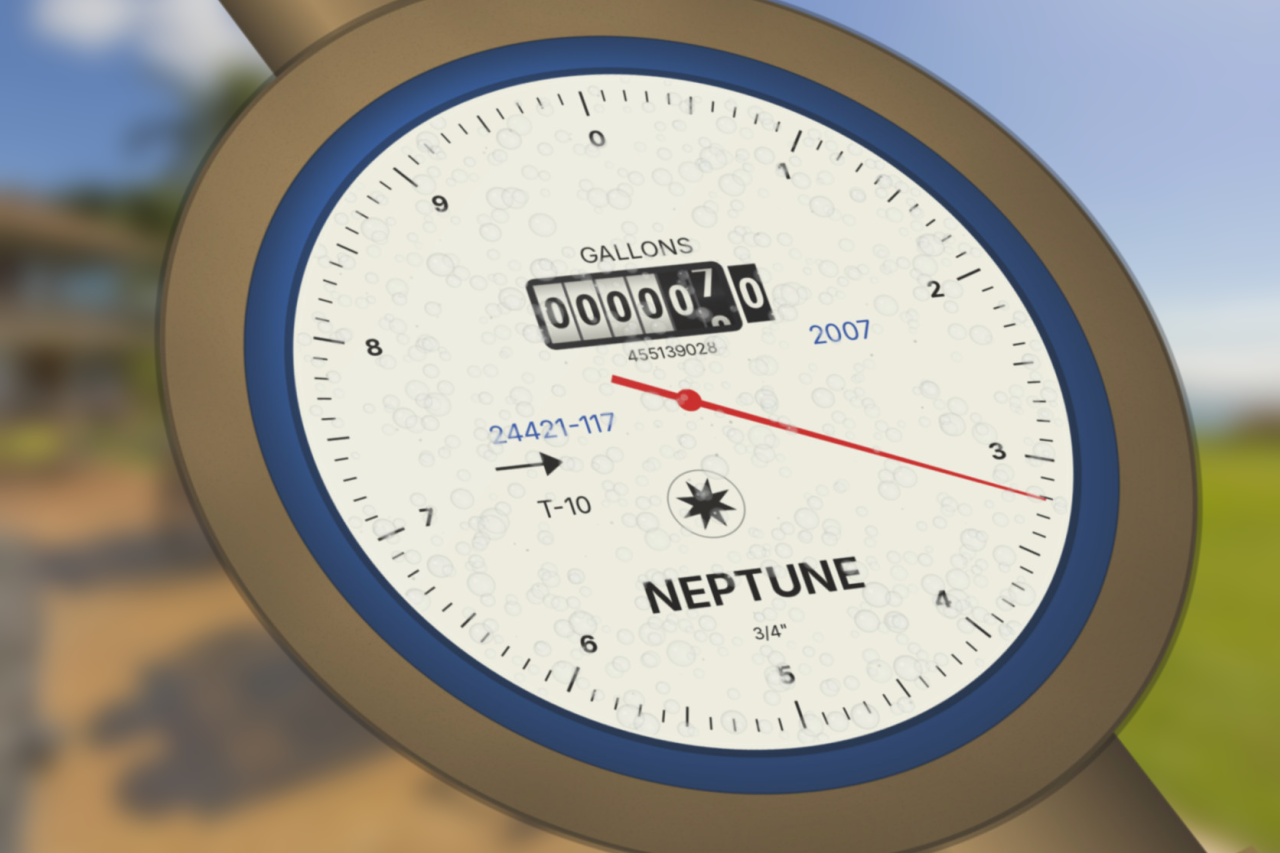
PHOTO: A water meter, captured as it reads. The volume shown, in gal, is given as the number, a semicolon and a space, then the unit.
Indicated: 73.2; gal
